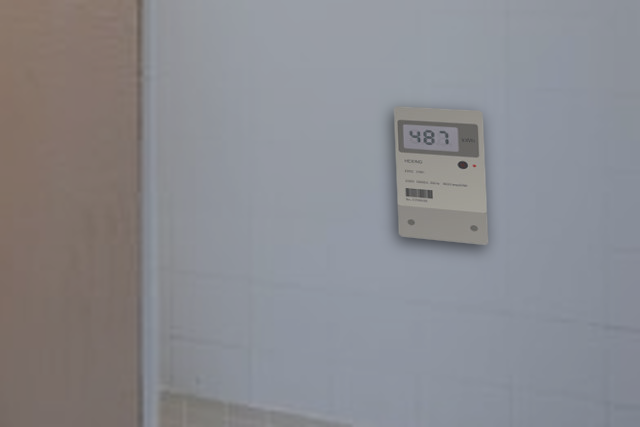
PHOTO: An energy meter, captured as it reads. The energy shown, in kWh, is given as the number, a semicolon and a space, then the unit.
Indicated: 487; kWh
